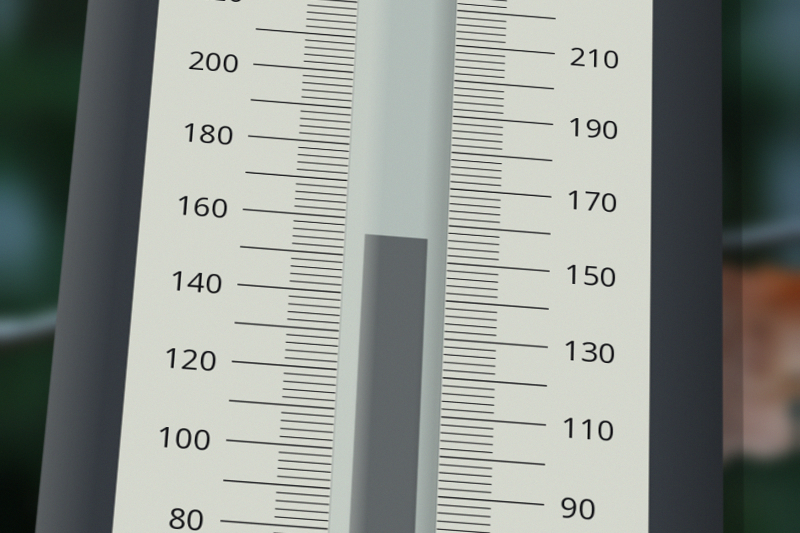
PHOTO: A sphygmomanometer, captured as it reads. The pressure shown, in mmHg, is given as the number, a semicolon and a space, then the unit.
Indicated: 156; mmHg
